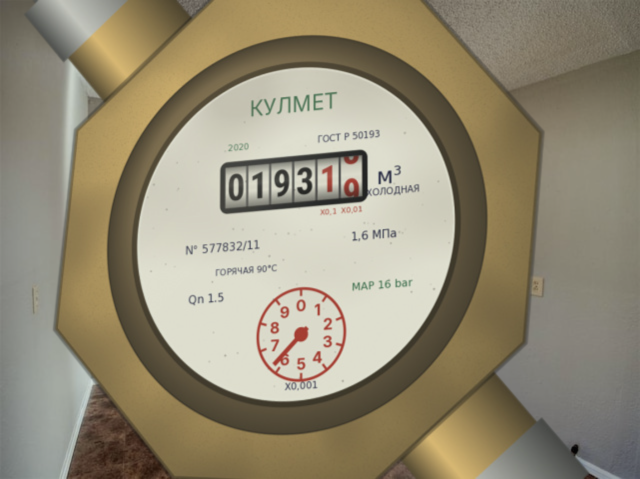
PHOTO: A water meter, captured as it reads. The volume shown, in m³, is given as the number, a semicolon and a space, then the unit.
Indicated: 193.186; m³
